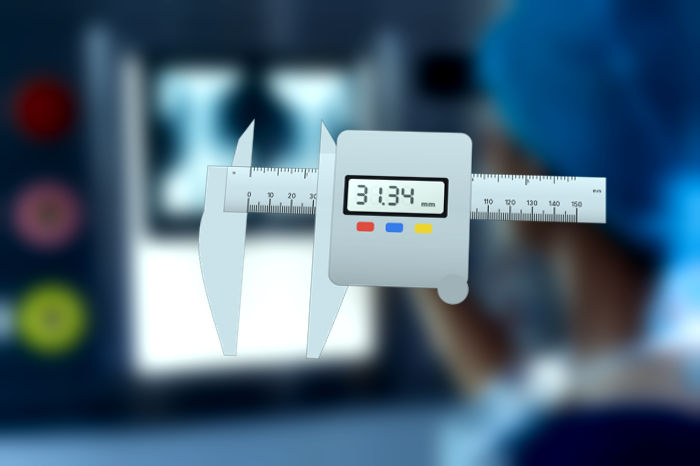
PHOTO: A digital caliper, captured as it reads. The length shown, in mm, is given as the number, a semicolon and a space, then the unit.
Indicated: 31.34; mm
